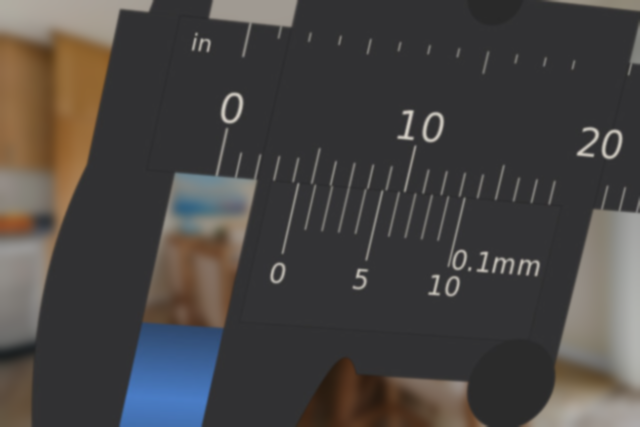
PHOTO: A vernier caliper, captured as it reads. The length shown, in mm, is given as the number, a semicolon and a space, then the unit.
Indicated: 4.3; mm
